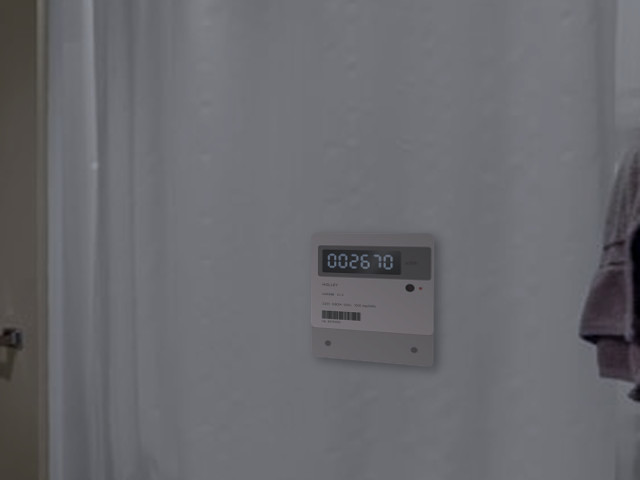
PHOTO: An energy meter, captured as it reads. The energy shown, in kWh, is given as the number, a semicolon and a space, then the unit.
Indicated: 2670; kWh
